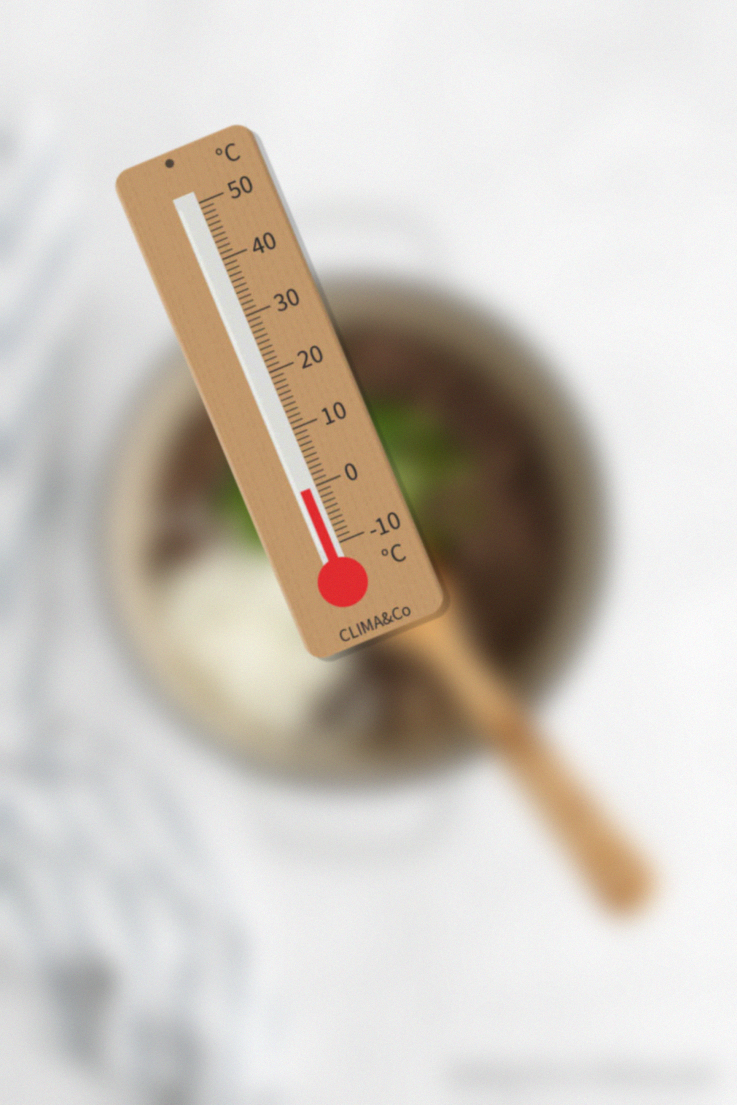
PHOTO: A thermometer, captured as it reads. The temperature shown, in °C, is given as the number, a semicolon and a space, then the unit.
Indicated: 0; °C
